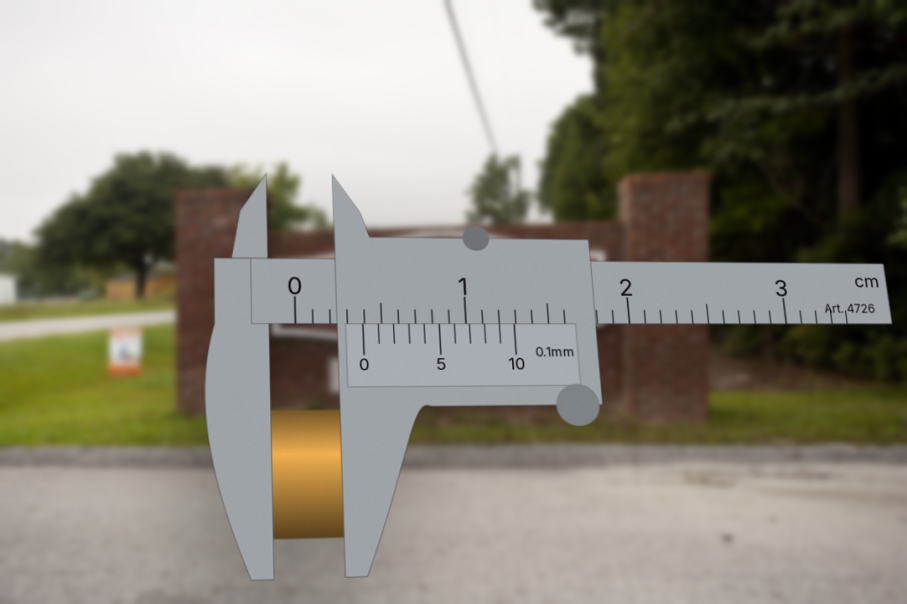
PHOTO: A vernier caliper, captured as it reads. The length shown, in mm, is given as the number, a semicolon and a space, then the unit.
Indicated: 3.9; mm
